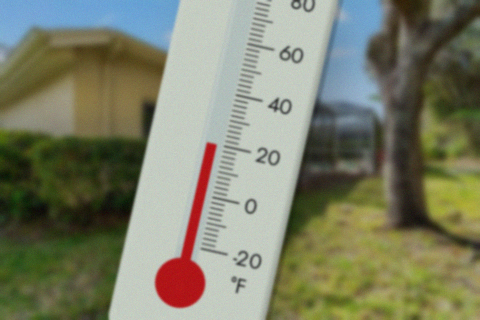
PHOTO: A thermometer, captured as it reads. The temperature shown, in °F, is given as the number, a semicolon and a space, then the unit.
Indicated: 20; °F
